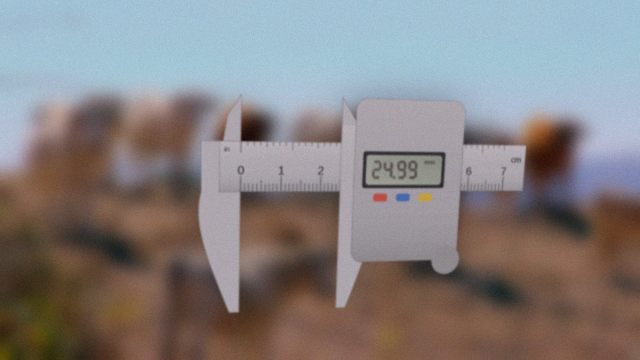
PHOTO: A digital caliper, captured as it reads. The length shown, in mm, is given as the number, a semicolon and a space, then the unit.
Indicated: 24.99; mm
